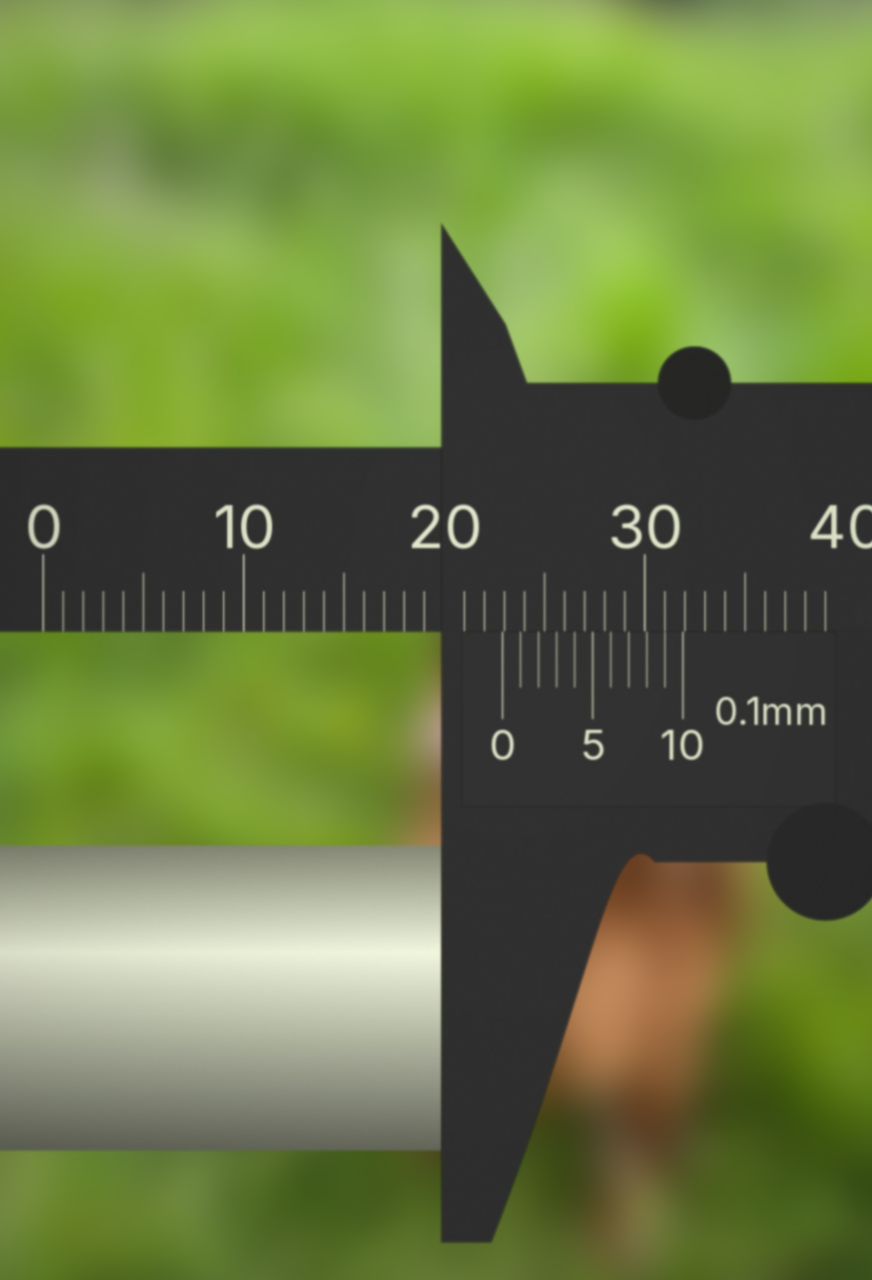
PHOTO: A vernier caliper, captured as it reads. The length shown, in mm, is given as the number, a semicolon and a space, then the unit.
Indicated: 22.9; mm
